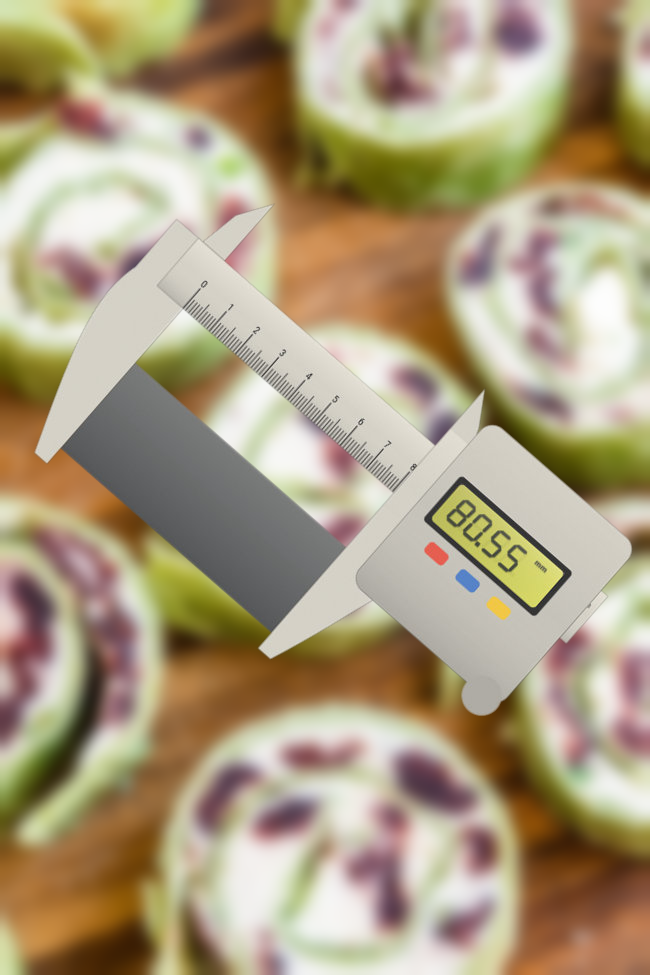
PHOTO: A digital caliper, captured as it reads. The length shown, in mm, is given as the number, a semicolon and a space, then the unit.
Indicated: 80.55; mm
